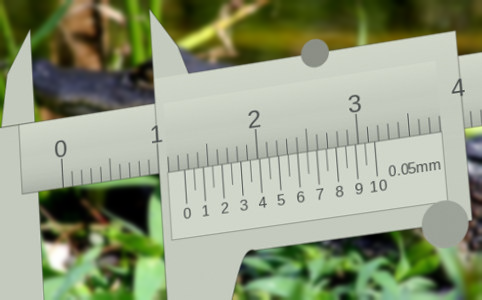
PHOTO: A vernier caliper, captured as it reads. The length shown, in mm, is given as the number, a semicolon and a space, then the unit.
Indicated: 12.6; mm
